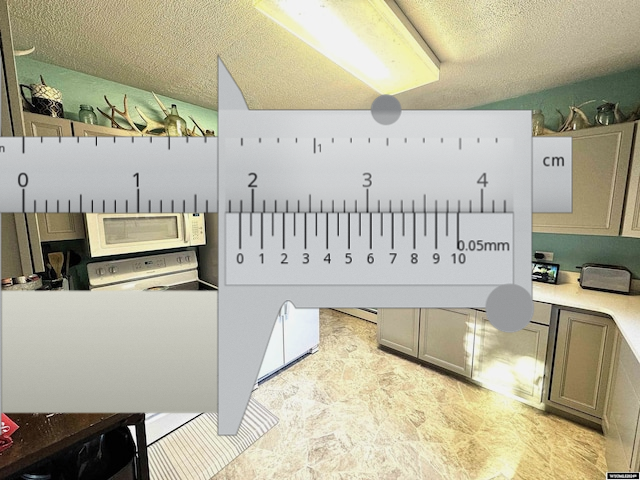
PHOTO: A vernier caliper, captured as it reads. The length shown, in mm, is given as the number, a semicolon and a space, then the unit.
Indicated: 18.9; mm
